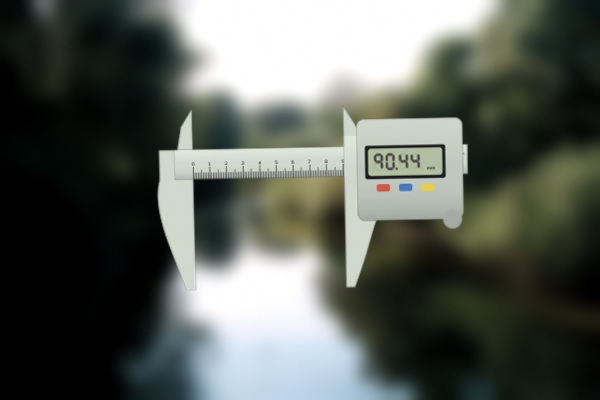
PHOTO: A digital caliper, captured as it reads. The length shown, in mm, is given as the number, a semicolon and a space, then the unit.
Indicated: 90.44; mm
